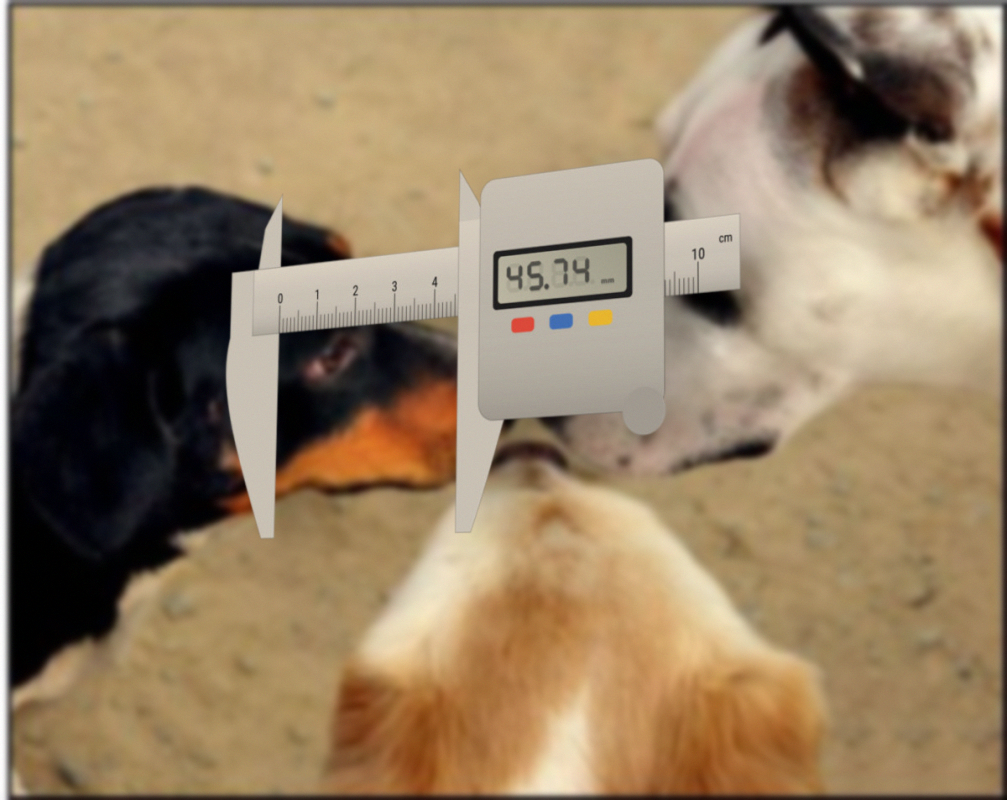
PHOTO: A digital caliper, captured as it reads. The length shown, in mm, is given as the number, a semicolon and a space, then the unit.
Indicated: 45.74; mm
